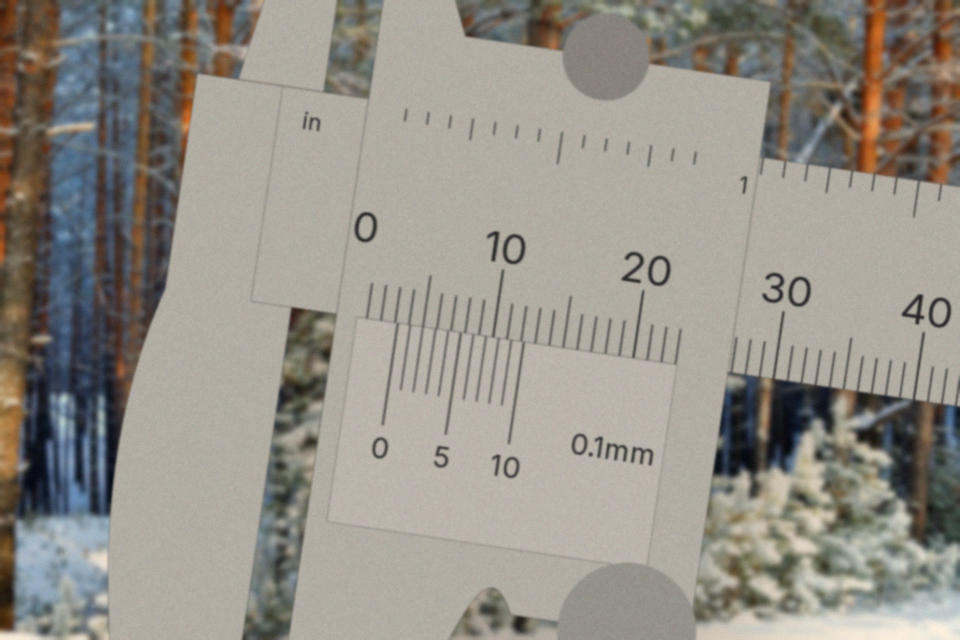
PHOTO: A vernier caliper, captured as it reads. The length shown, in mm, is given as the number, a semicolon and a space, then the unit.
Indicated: 3.2; mm
